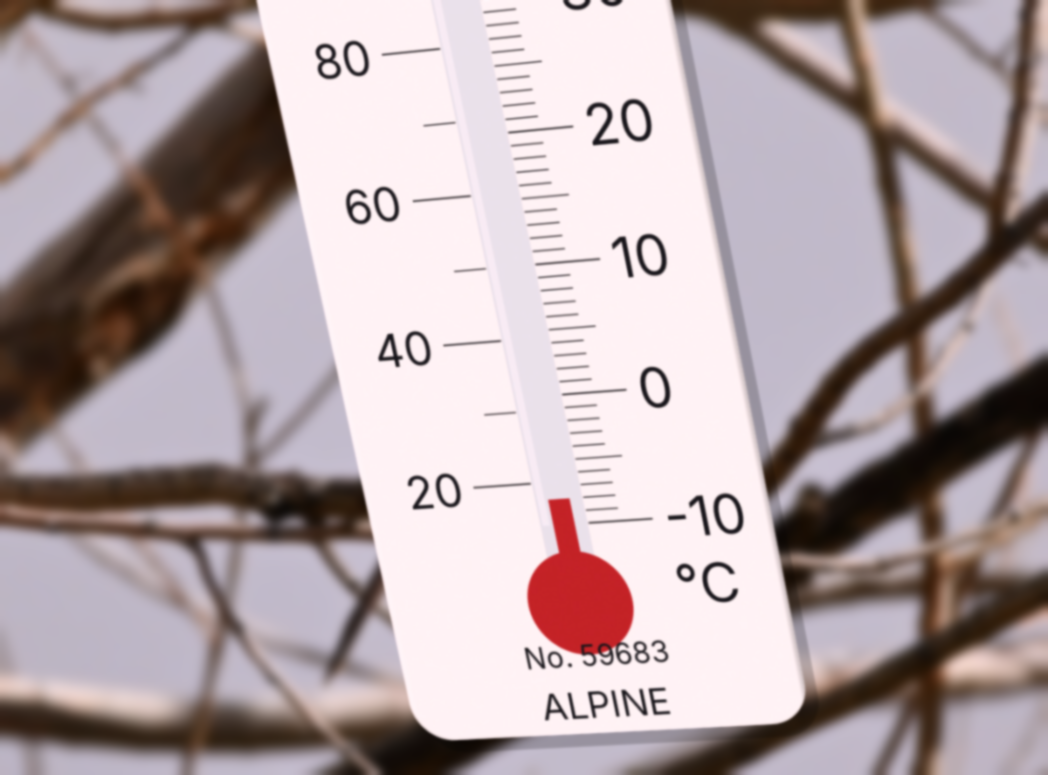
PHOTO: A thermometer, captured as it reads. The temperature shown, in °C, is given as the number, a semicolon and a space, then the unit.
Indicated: -8; °C
